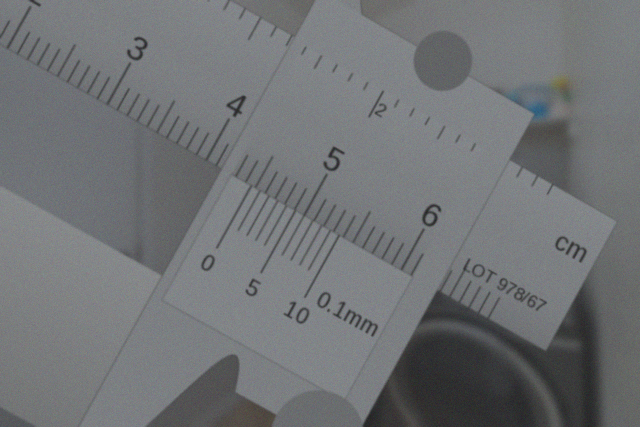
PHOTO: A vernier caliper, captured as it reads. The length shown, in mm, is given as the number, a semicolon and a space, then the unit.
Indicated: 44.6; mm
